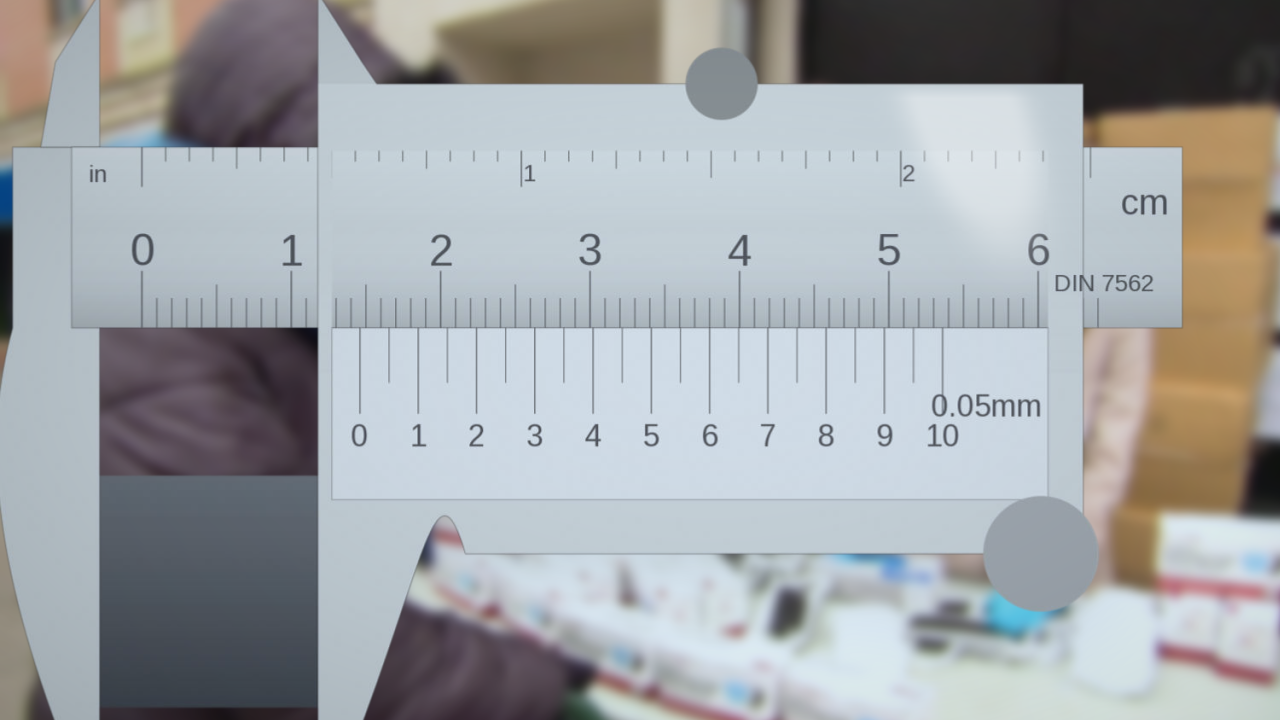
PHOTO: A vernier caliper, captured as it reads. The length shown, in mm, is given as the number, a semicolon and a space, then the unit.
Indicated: 14.6; mm
